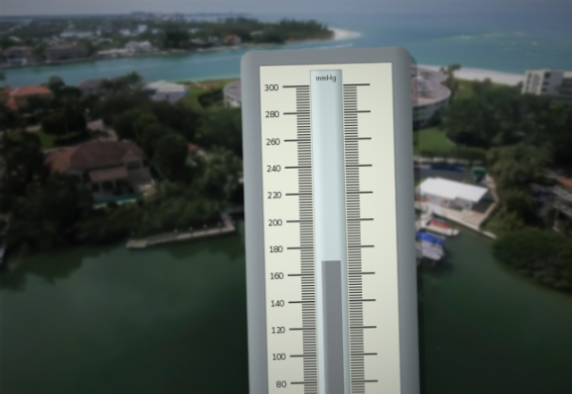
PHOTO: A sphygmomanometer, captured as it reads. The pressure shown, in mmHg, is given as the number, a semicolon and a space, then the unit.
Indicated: 170; mmHg
